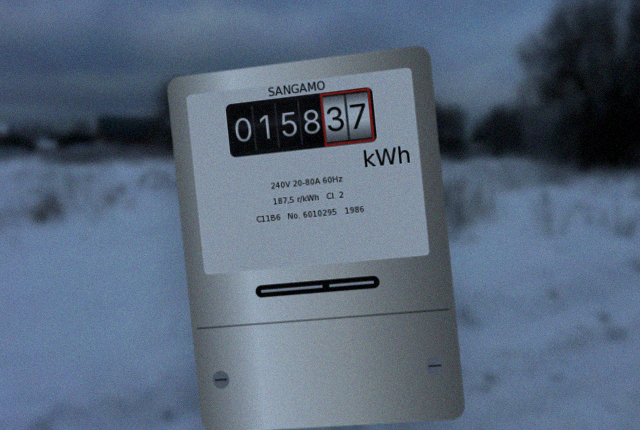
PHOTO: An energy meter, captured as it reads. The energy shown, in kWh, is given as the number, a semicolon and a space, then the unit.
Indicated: 158.37; kWh
